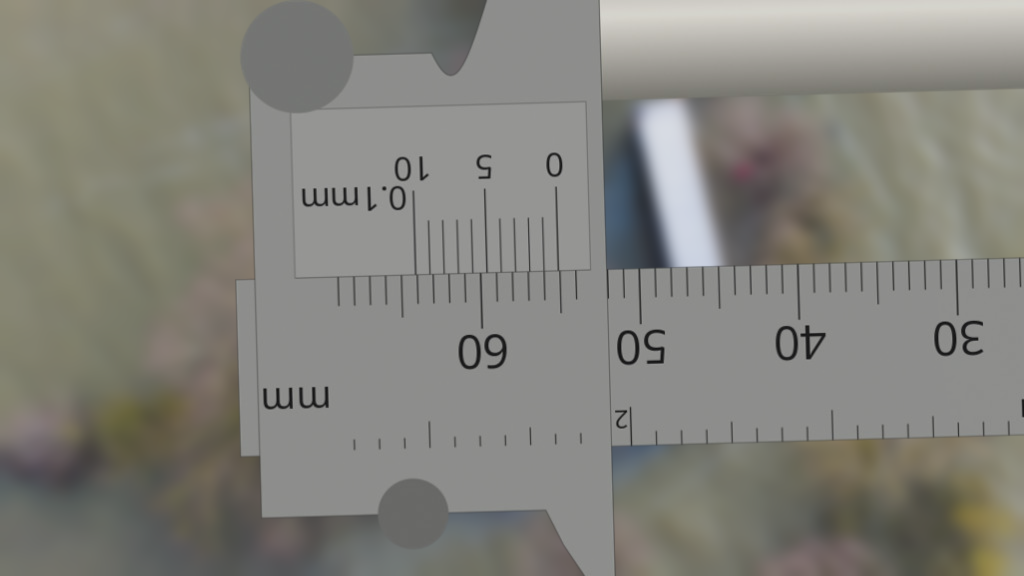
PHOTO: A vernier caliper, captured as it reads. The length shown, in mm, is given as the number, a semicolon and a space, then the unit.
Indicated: 55.1; mm
